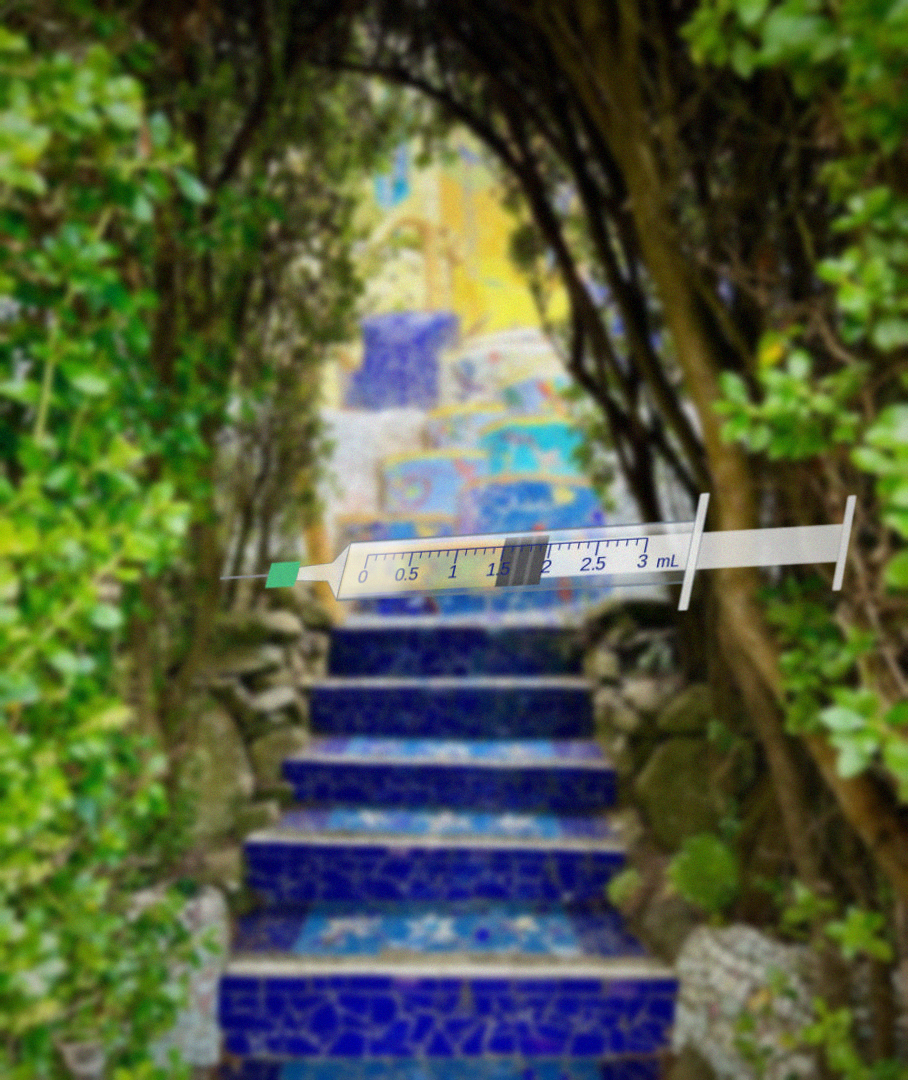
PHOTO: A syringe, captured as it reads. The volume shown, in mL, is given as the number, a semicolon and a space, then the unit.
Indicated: 1.5; mL
